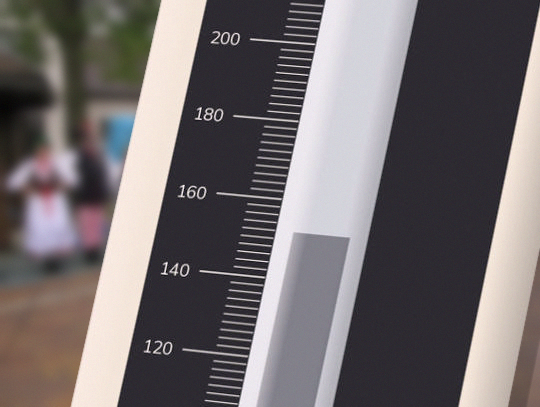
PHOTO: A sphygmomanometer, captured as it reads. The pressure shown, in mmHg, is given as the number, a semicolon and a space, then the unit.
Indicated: 152; mmHg
